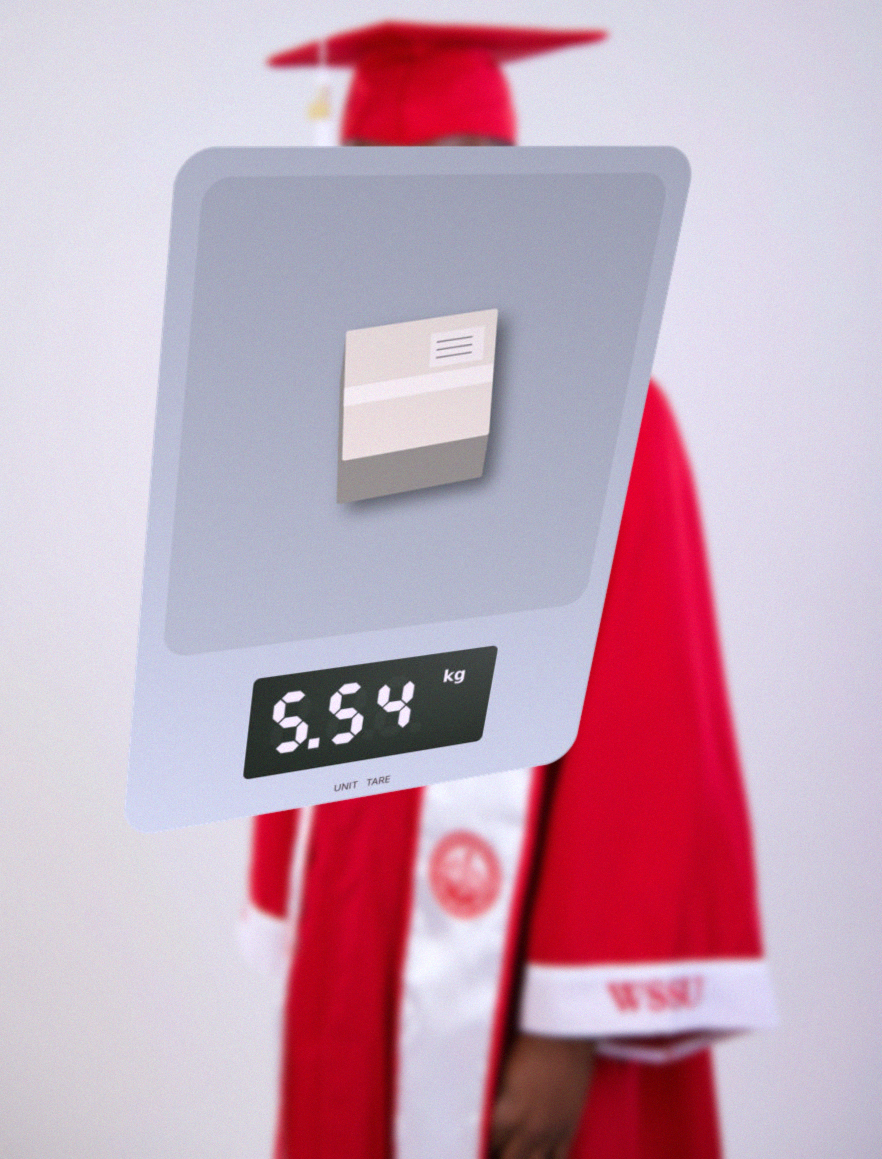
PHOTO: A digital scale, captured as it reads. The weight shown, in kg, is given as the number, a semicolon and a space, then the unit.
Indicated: 5.54; kg
